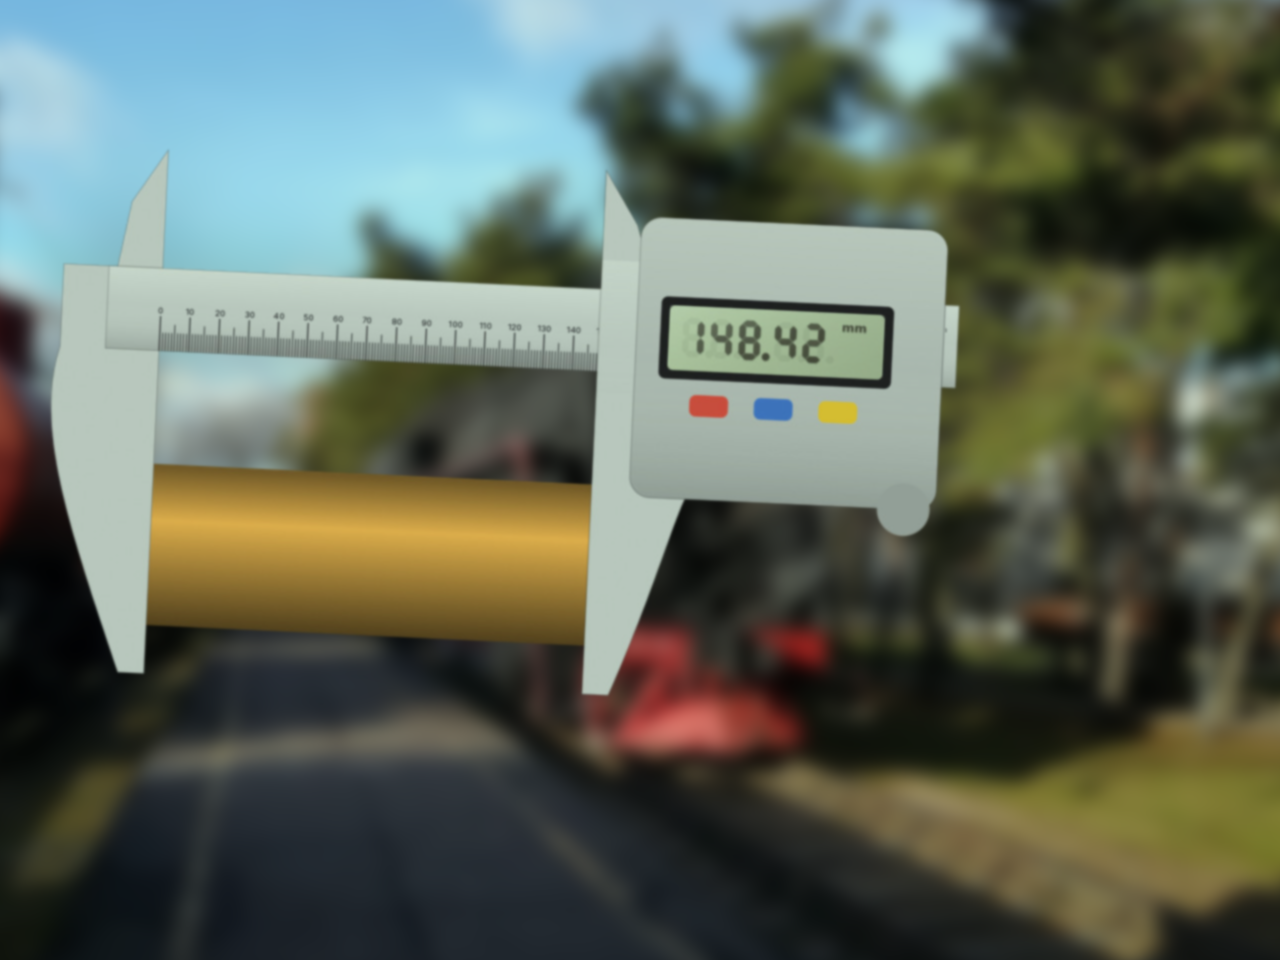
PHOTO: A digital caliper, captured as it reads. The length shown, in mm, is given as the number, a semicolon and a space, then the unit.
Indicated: 148.42; mm
